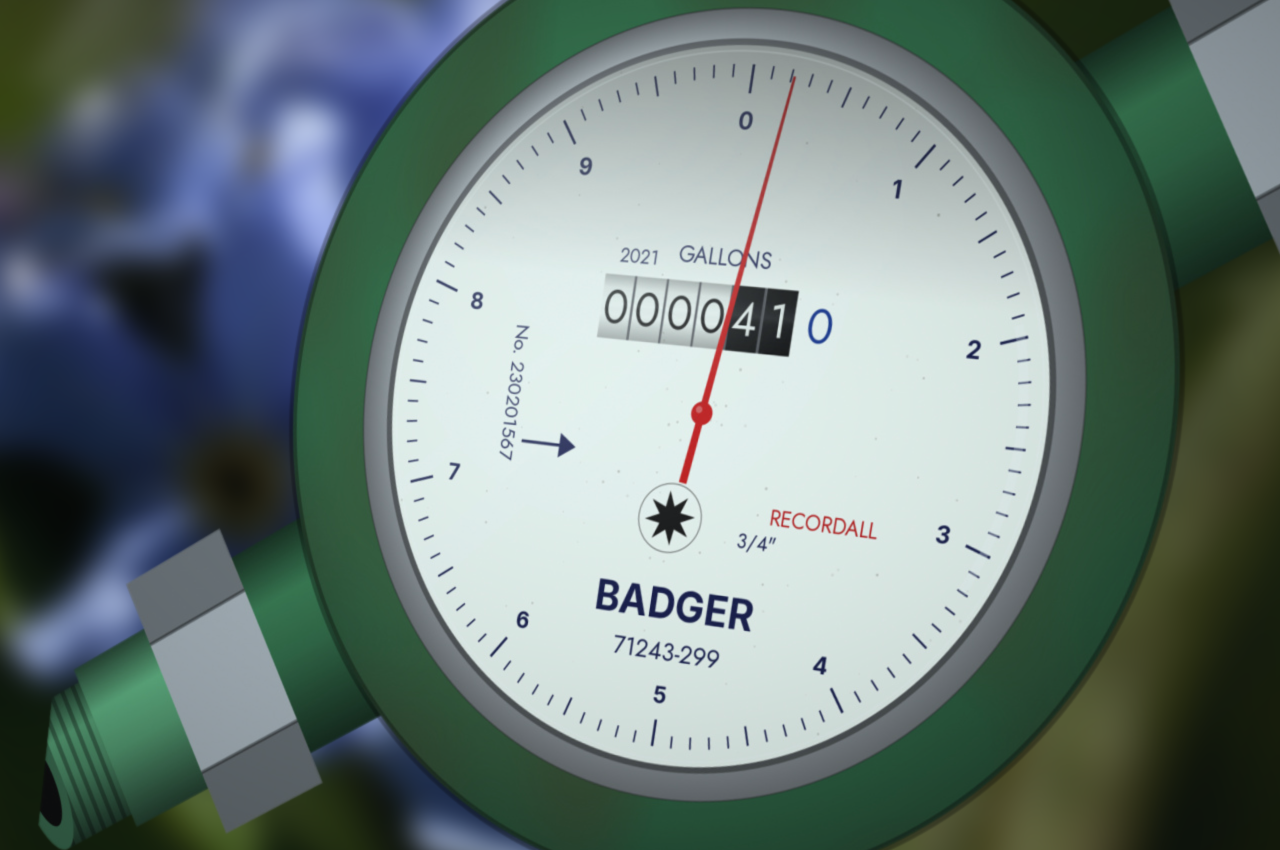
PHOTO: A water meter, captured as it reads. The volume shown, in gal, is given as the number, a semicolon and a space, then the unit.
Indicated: 410.2; gal
